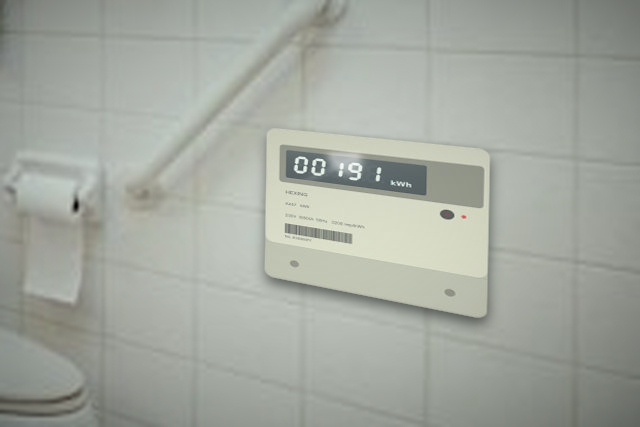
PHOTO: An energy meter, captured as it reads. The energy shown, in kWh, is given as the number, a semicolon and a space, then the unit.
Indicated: 191; kWh
